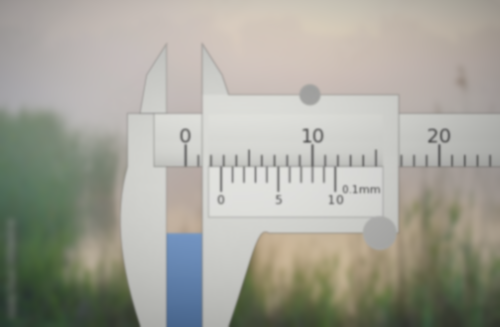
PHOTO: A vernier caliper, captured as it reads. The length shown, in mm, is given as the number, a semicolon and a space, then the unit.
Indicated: 2.8; mm
